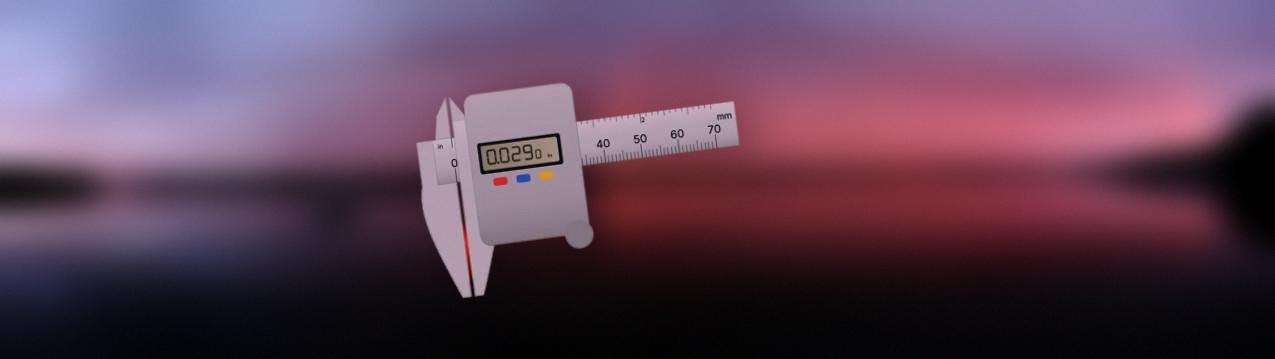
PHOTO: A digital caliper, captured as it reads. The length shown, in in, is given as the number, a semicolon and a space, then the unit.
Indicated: 0.0290; in
